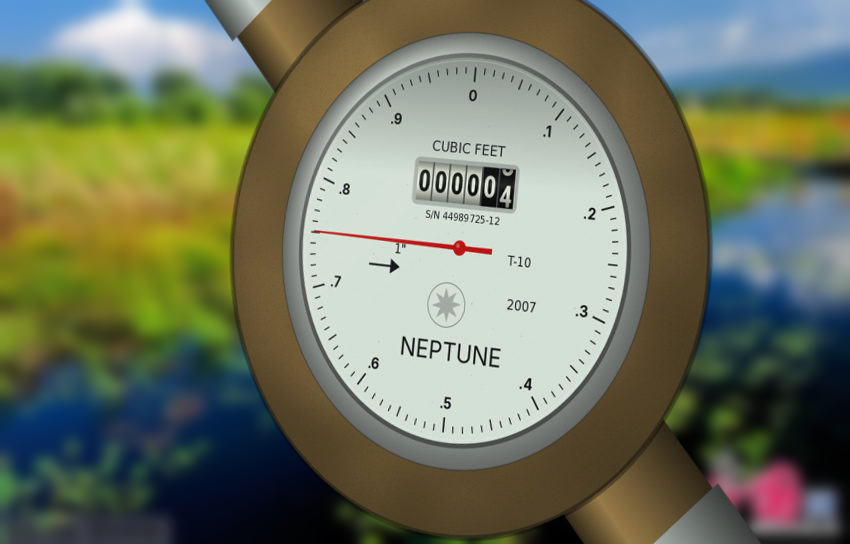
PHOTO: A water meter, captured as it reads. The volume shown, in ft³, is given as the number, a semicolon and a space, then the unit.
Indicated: 3.75; ft³
